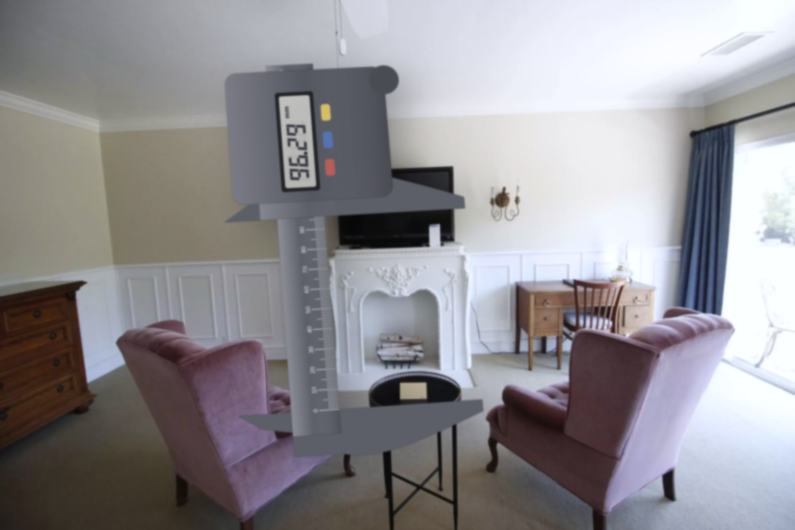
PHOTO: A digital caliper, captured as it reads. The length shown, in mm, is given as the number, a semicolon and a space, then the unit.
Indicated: 96.29; mm
